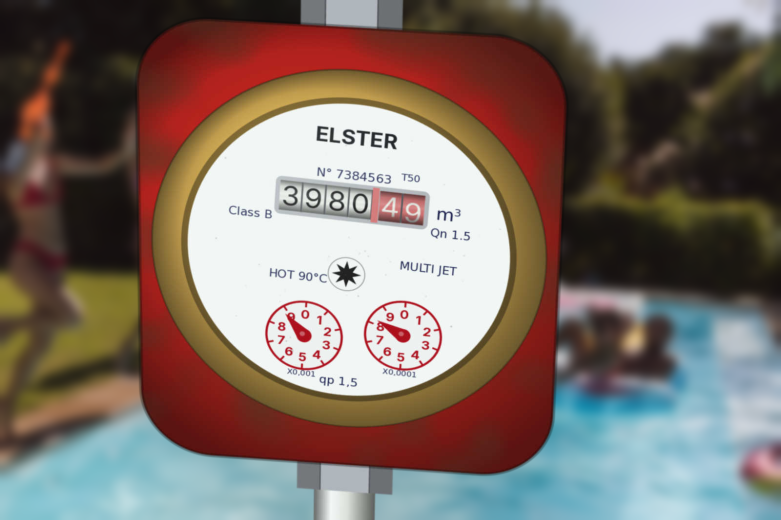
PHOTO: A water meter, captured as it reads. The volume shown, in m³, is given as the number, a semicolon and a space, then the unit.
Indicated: 3980.4888; m³
